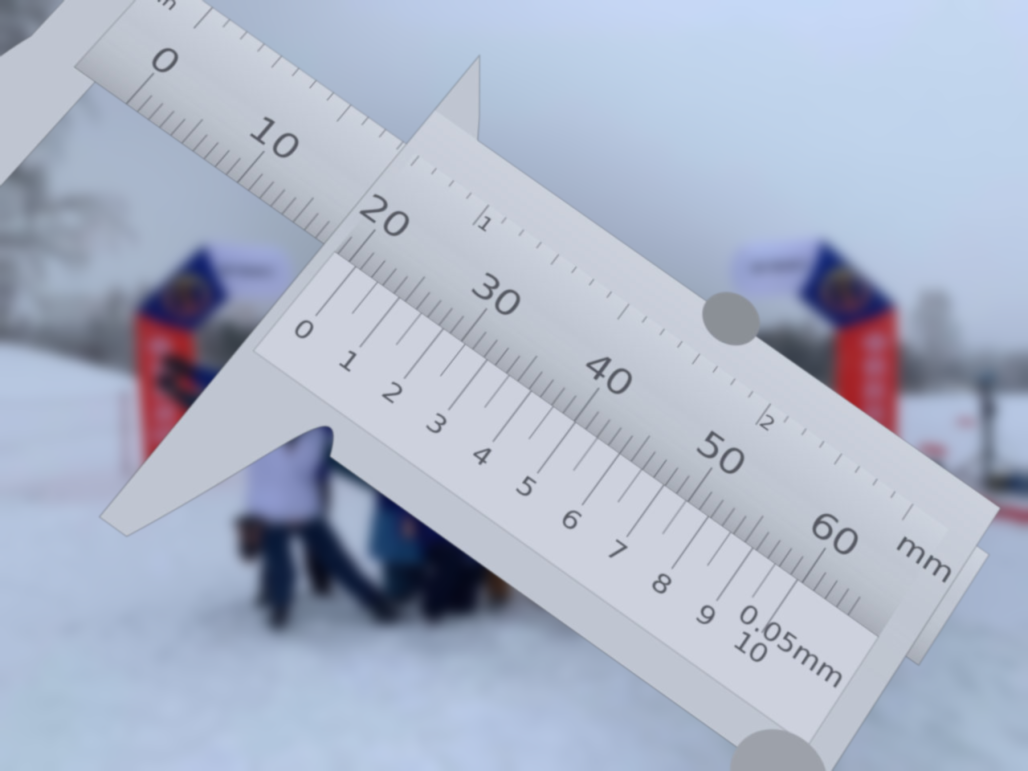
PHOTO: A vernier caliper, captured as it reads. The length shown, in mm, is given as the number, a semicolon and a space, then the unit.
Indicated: 20.6; mm
